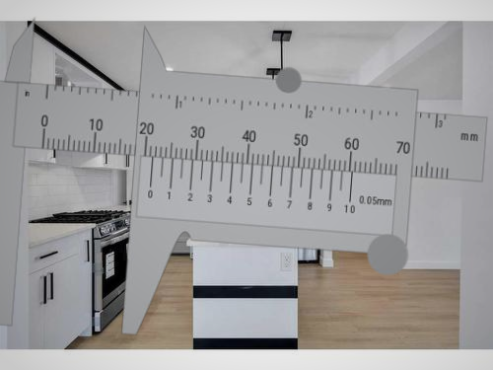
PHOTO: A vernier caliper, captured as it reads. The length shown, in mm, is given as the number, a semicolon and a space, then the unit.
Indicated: 21.5; mm
